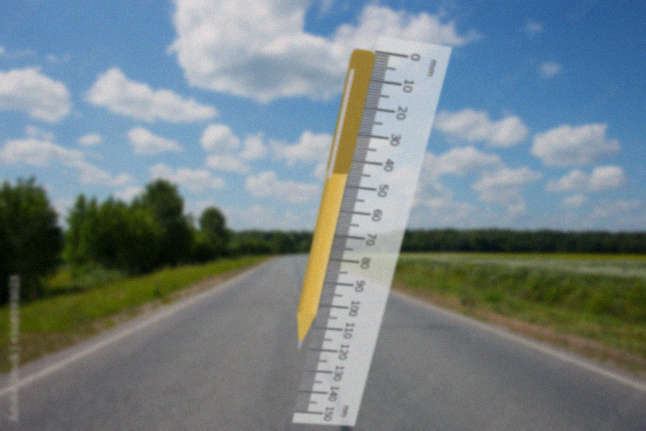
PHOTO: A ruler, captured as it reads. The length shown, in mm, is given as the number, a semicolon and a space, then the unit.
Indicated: 120; mm
